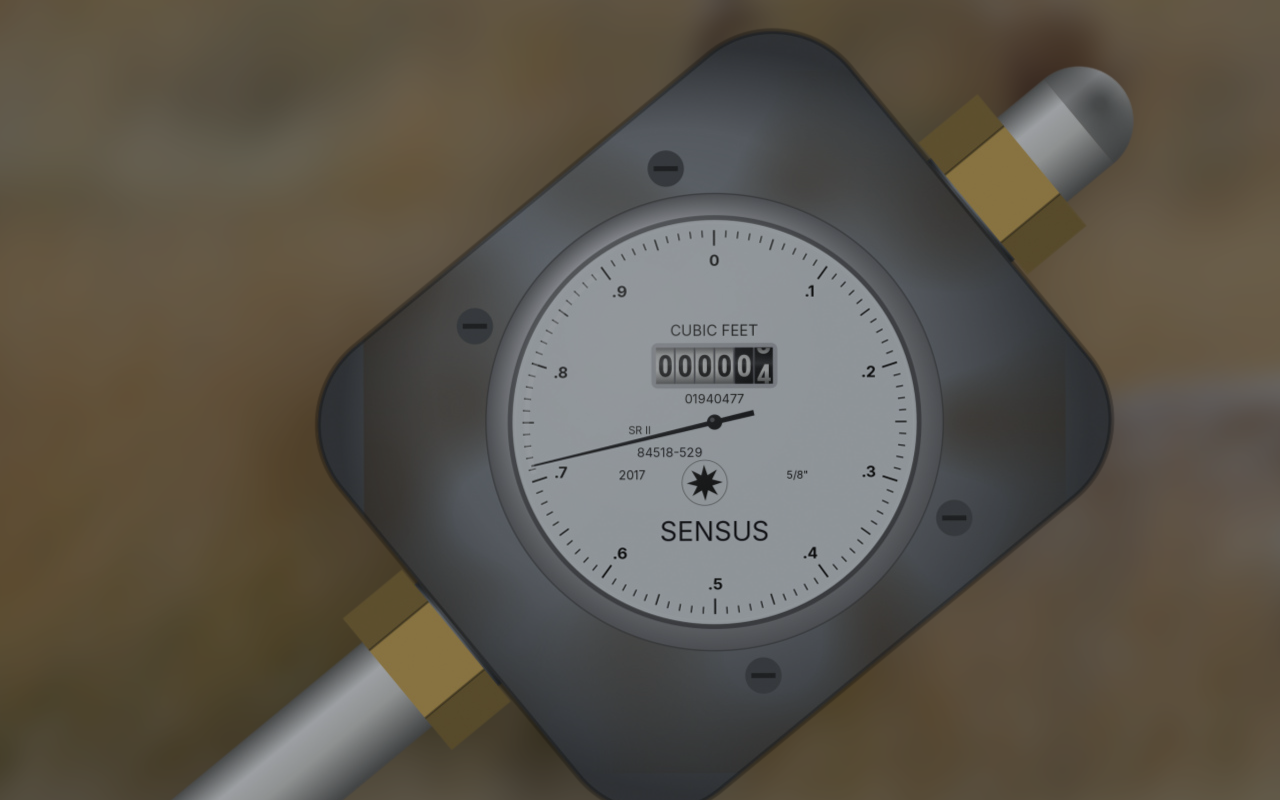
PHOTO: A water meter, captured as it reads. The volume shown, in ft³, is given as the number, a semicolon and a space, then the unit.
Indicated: 3.71; ft³
